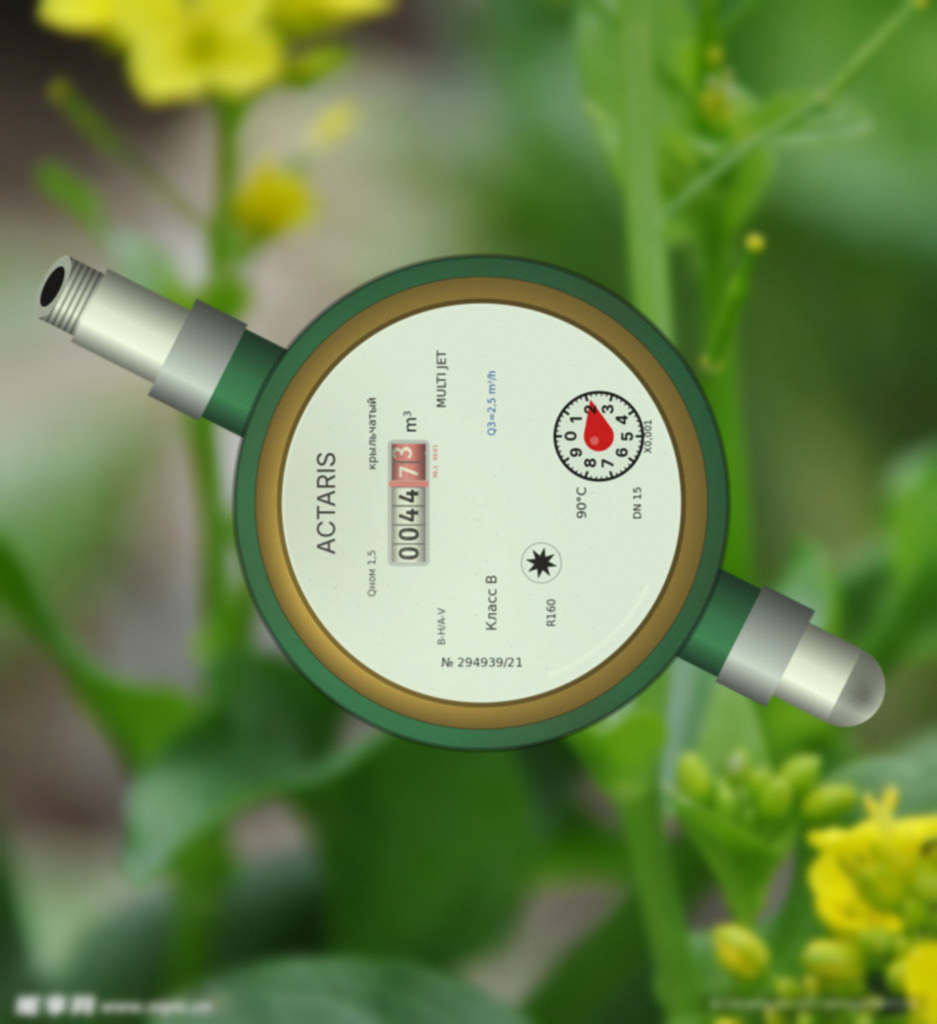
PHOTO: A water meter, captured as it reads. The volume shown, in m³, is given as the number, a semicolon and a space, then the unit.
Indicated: 44.732; m³
